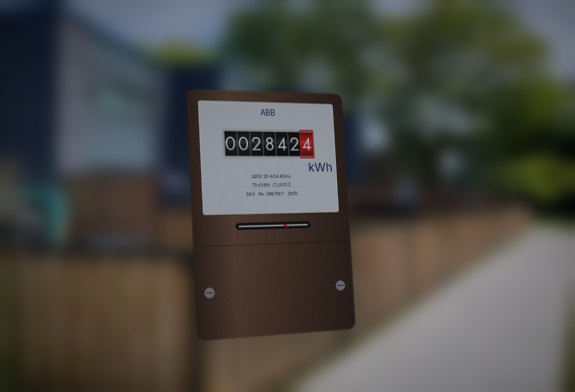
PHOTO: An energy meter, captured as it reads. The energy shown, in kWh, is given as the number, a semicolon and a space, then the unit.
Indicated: 2842.4; kWh
